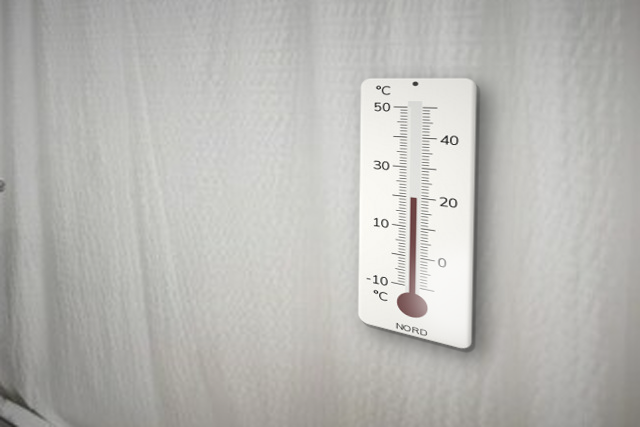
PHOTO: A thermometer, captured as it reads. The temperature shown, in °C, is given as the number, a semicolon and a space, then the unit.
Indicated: 20; °C
